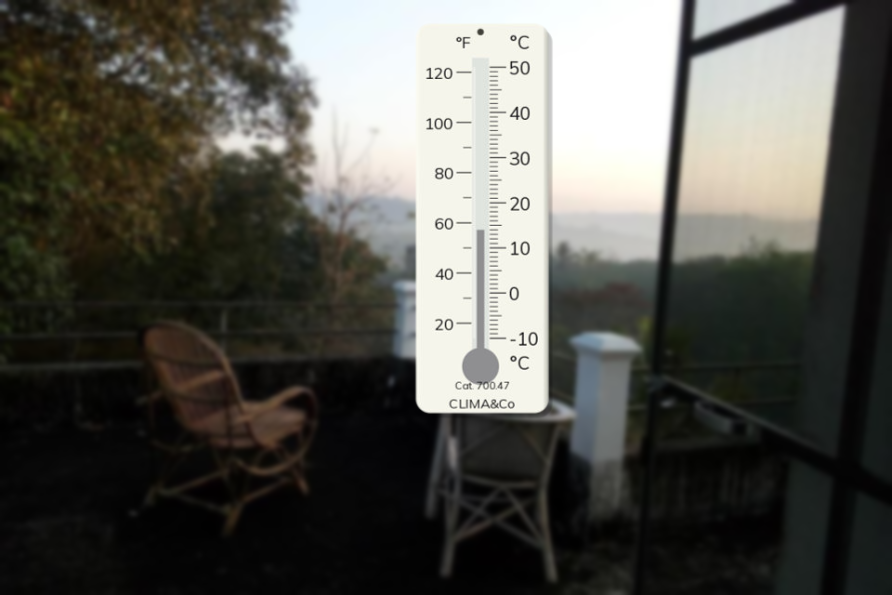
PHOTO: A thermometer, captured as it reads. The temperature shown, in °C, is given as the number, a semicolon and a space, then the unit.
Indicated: 14; °C
